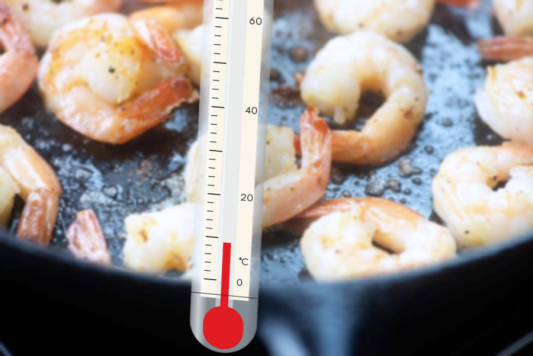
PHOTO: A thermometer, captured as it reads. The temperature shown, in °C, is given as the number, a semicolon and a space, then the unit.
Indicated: 9; °C
